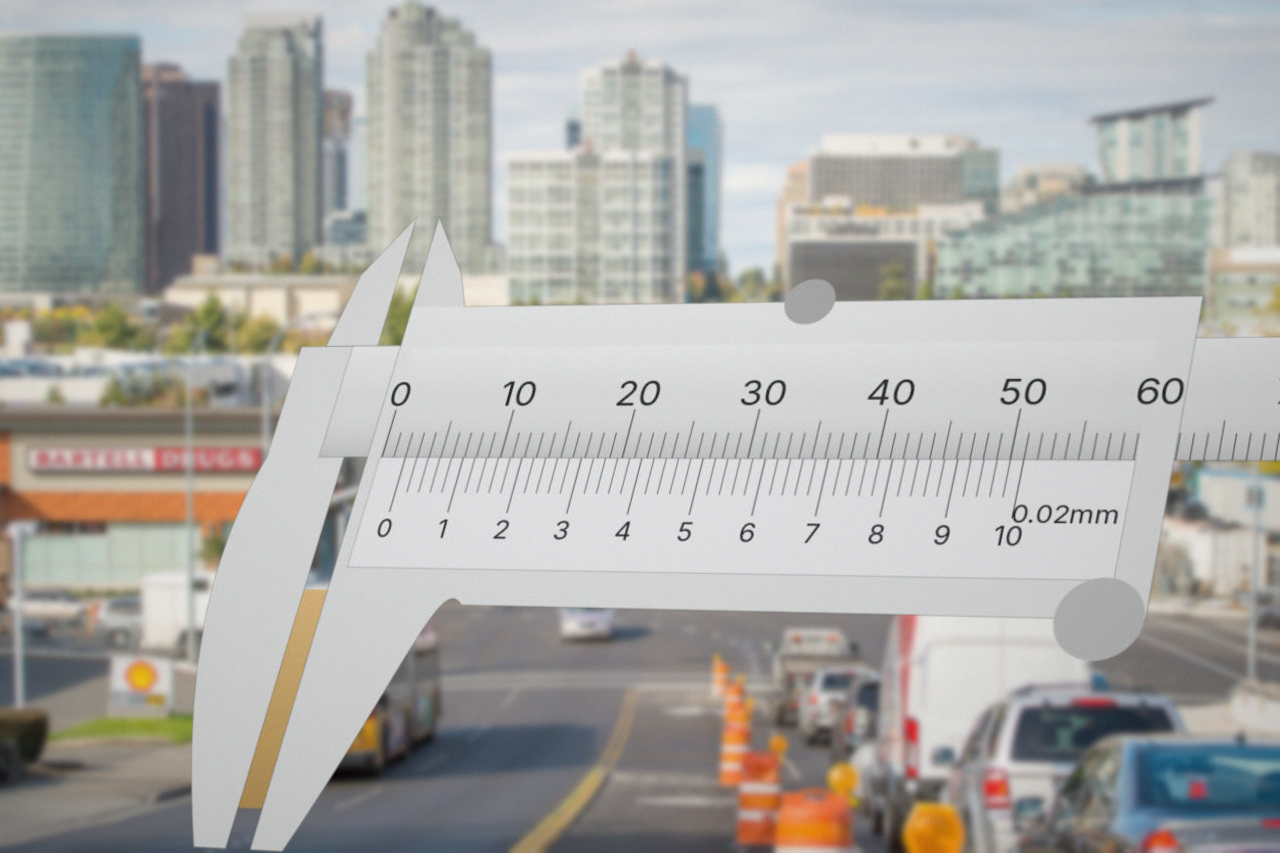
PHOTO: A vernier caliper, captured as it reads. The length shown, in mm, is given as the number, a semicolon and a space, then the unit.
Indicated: 2.0; mm
